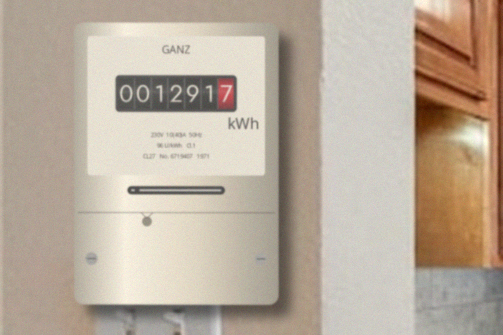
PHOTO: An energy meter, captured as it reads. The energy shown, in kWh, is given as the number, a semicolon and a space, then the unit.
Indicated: 1291.7; kWh
